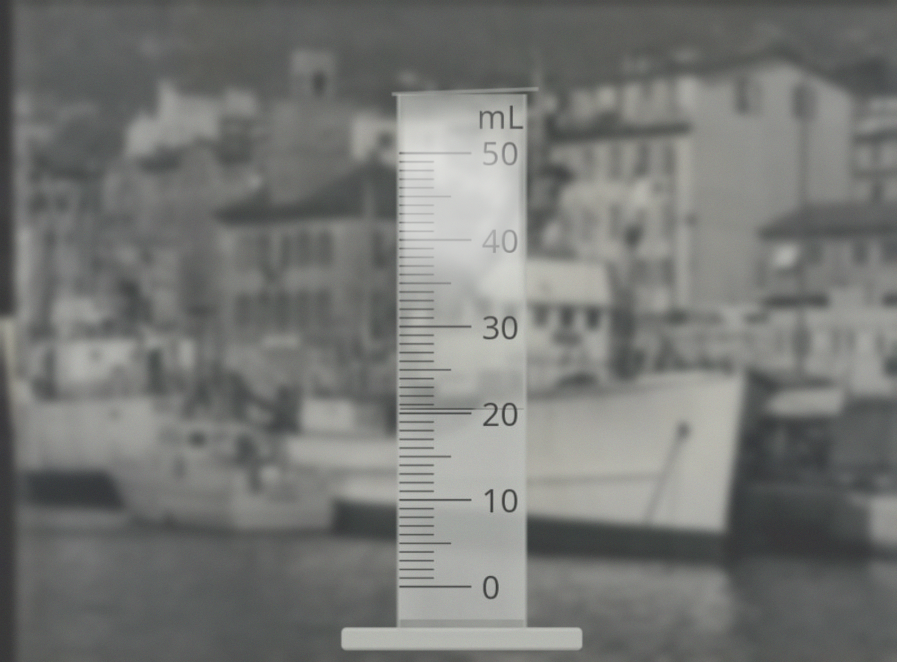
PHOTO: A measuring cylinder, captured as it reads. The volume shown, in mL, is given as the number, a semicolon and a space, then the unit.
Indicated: 20.5; mL
